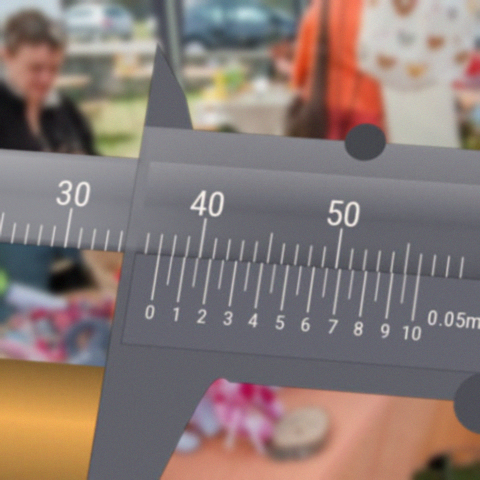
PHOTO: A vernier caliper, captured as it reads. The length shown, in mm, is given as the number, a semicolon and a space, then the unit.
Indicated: 37.0; mm
